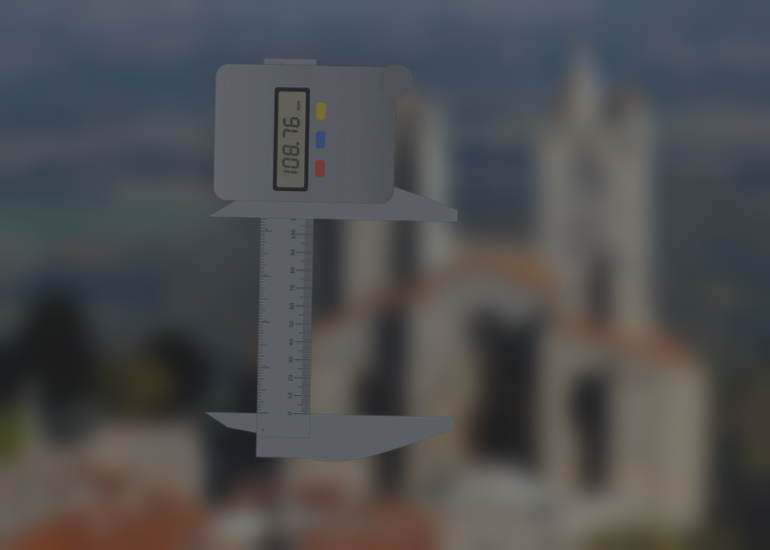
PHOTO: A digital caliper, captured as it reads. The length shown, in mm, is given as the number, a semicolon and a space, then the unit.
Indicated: 108.76; mm
